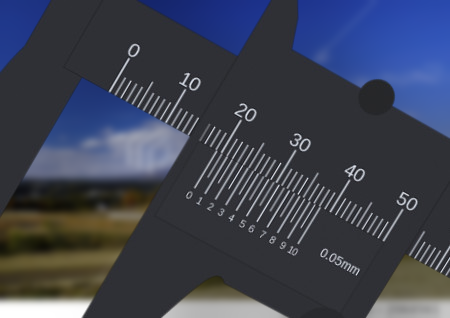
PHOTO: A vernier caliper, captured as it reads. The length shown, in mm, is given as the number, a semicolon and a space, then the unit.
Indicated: 19.2; mm
